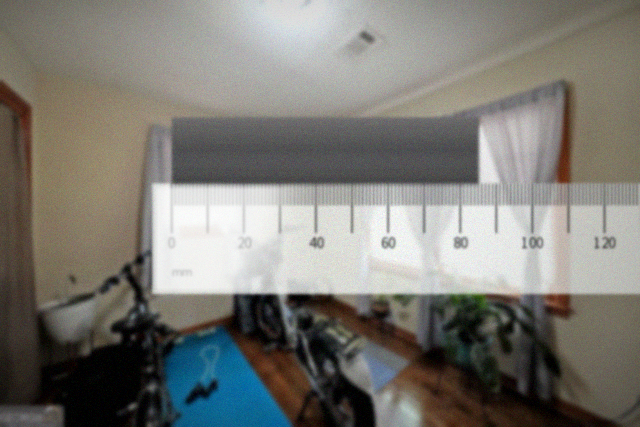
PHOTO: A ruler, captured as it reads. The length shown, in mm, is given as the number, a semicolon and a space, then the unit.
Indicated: 85; mm
